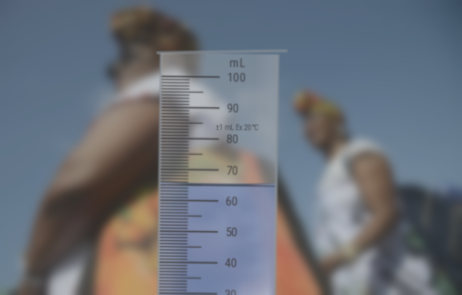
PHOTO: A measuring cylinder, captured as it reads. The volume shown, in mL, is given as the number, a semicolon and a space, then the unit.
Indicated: 65; mL
